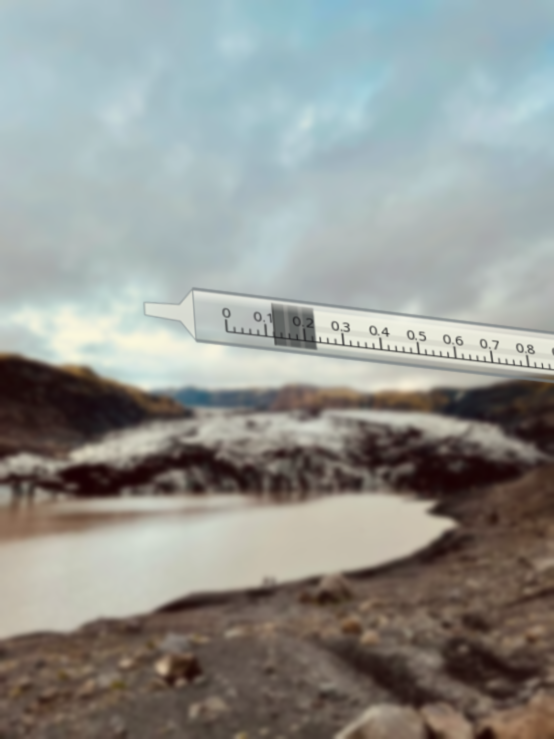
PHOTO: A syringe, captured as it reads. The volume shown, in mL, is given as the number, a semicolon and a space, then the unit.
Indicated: 0.12; mL
